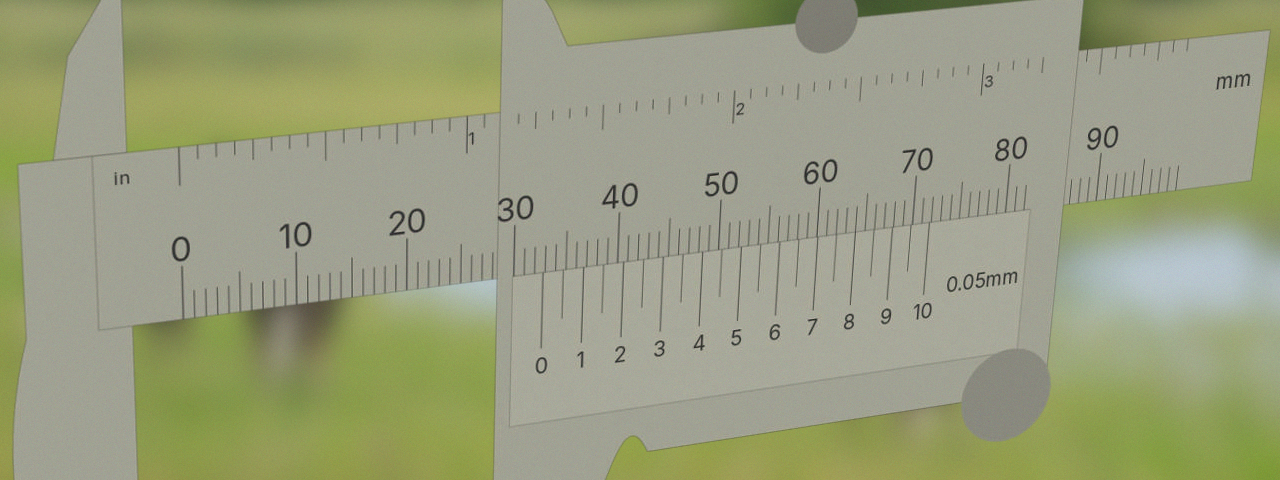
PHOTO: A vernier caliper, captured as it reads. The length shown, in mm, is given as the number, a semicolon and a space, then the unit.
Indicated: 32.8; mm
